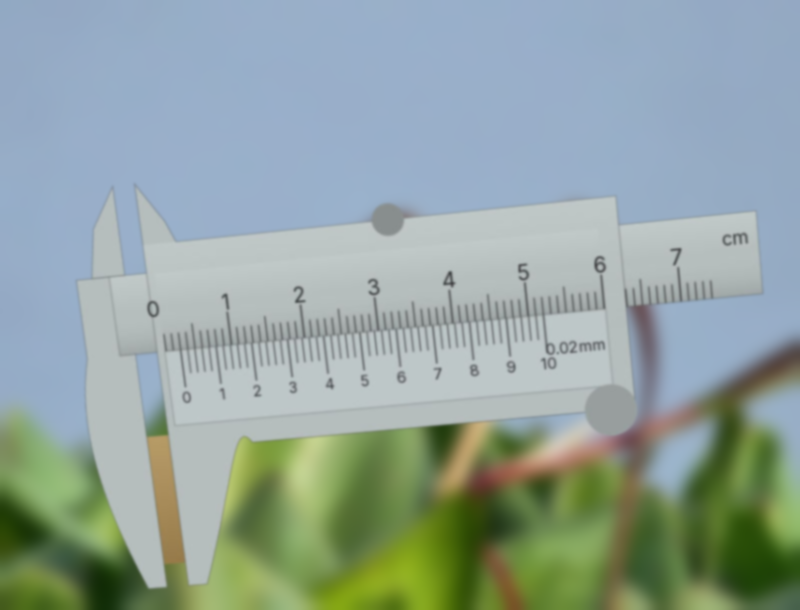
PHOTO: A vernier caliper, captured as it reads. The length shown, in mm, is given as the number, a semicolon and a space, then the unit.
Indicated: 3.0; mm
